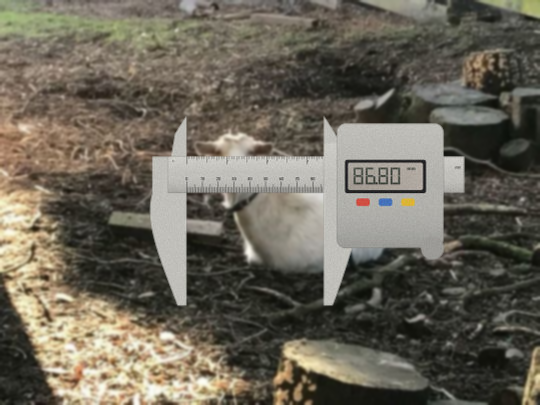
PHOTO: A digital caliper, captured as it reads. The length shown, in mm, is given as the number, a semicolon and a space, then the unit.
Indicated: 86.80; mm
